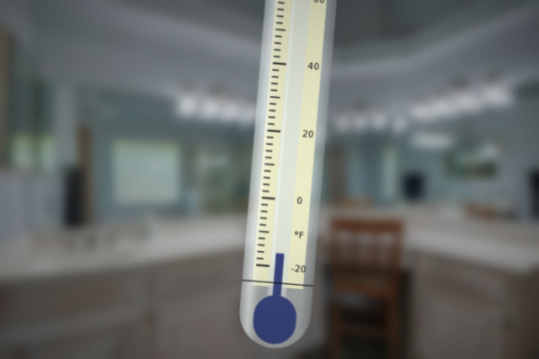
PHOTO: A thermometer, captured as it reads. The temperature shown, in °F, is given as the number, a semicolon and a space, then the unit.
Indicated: -16; °F
